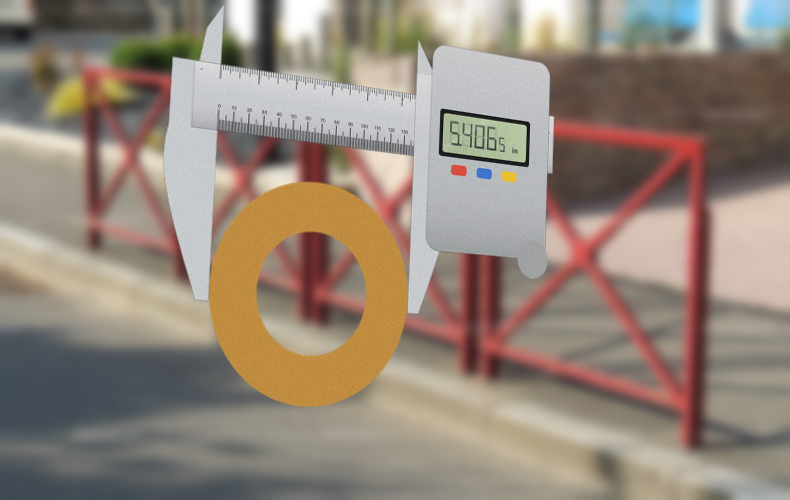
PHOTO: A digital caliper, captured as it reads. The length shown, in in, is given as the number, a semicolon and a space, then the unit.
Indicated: 5.4065; in
